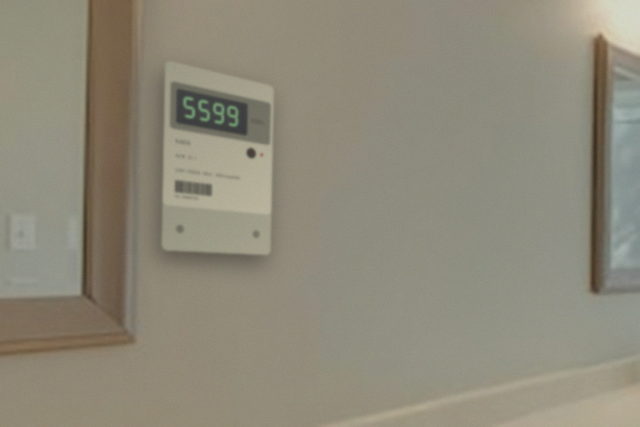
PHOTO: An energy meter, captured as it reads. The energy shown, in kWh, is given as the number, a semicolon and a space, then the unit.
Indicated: 5599; kWh
